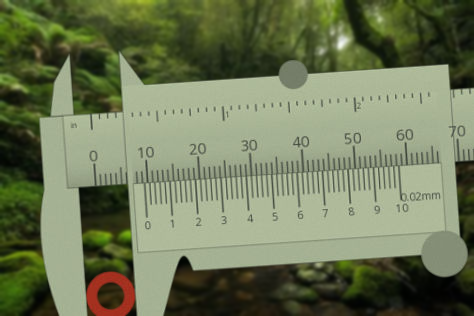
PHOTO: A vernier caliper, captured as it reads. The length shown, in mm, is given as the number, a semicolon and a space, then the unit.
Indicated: 9.4; mm
